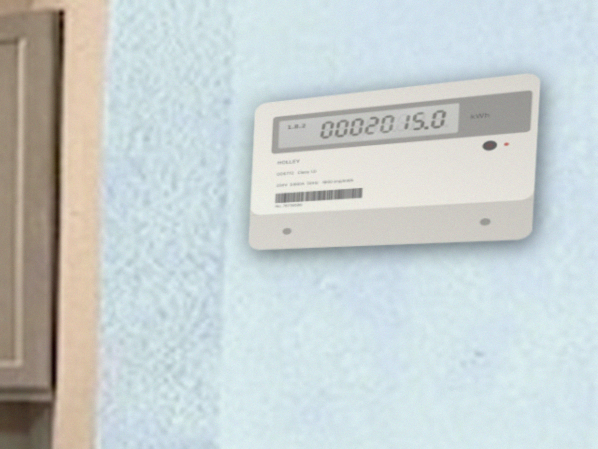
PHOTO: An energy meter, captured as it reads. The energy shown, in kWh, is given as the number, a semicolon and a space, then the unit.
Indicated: 2015.0; kWh
